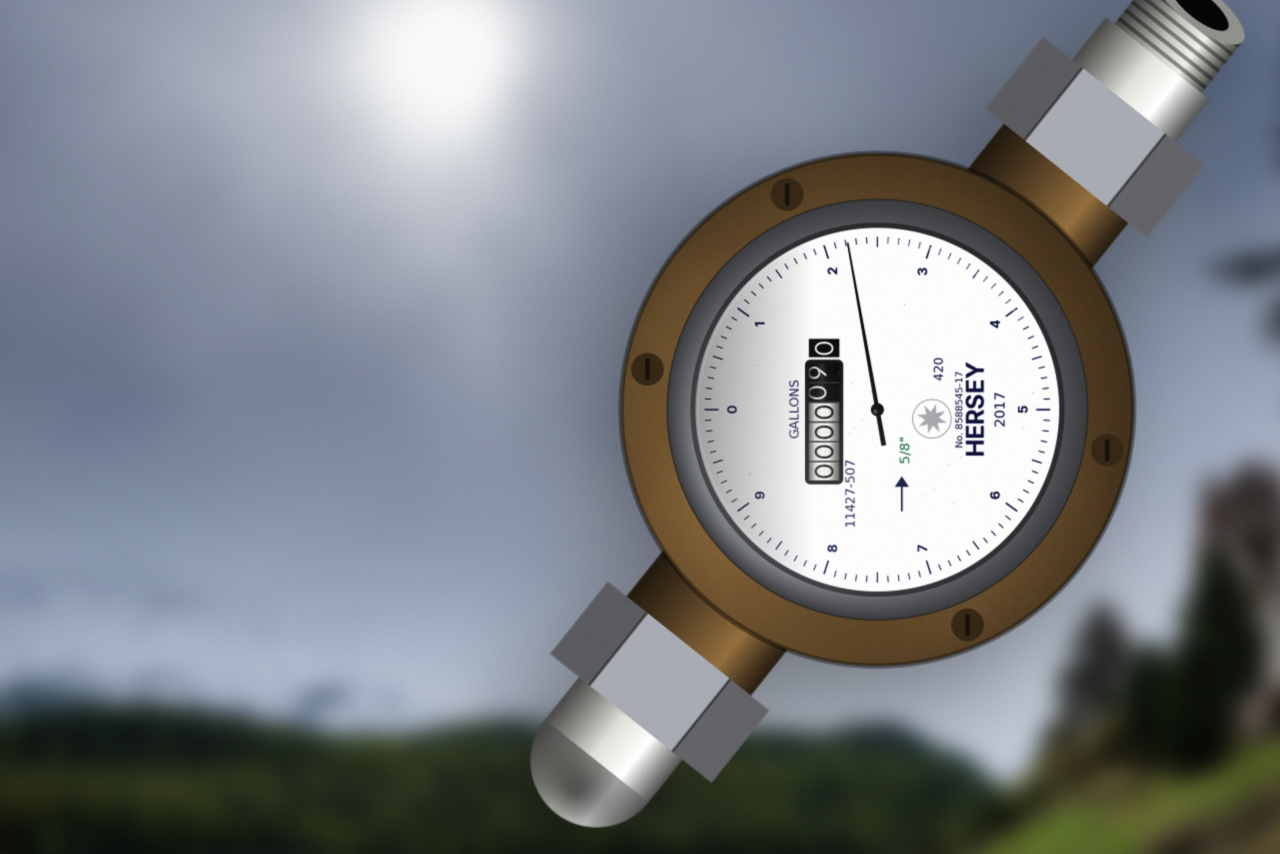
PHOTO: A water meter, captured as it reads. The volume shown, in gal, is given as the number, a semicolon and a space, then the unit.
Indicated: 92.2; gal
